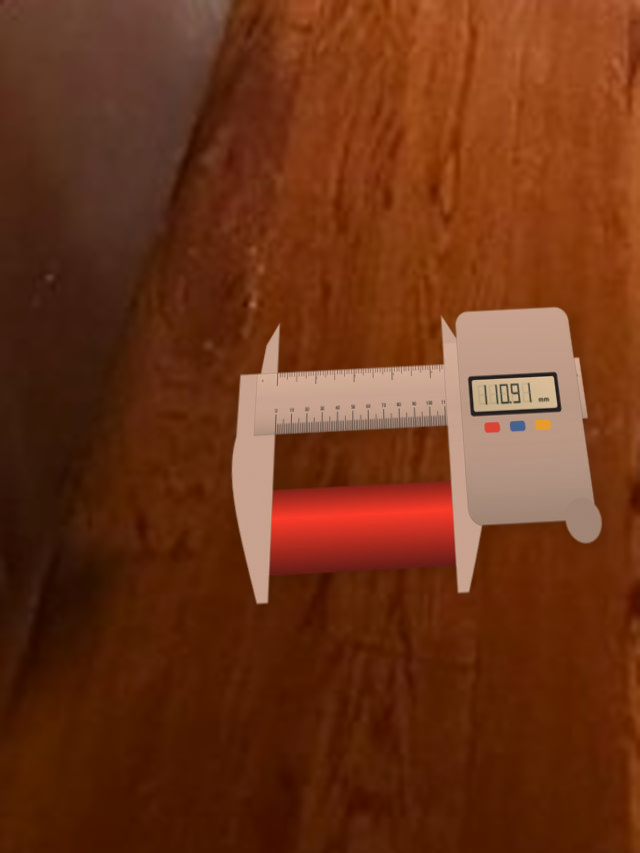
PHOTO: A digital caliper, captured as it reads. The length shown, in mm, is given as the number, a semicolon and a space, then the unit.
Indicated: 110.91; mm
